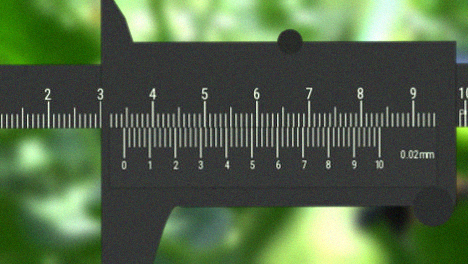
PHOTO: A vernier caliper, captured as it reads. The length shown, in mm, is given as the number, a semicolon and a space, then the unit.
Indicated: 34.5; mm
